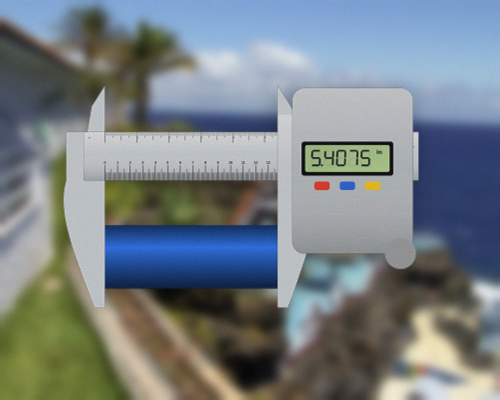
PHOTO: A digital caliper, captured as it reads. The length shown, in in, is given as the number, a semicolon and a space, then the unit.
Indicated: 5.4075; in
